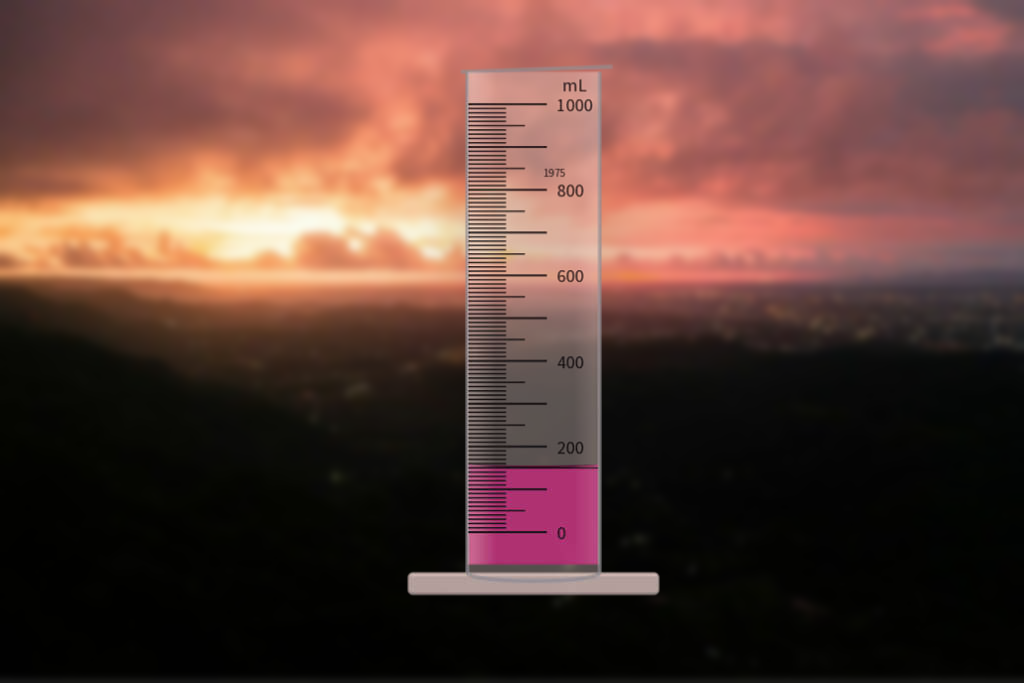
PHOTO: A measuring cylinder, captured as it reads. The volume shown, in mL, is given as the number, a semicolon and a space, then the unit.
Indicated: 150; mL
